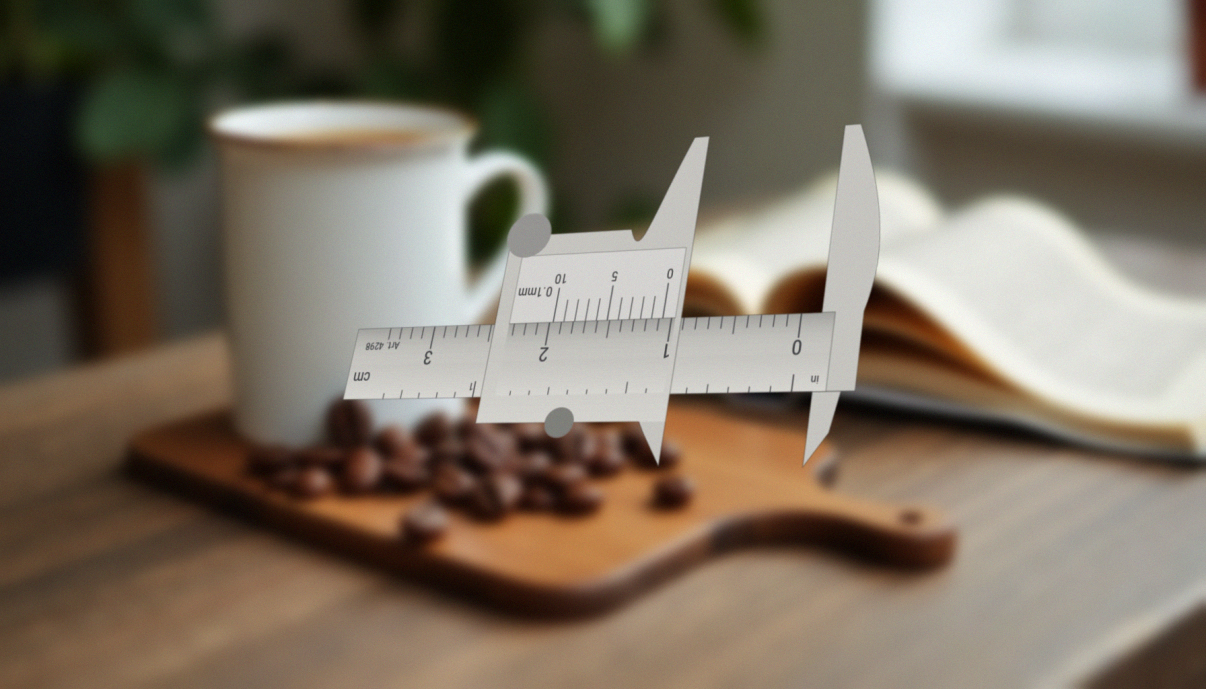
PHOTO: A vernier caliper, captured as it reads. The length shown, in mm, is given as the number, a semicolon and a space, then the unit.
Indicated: 10.7; mm
